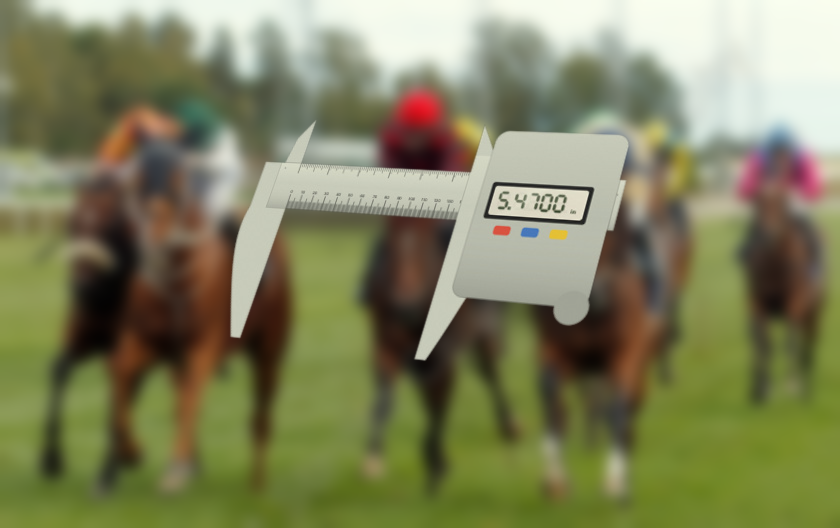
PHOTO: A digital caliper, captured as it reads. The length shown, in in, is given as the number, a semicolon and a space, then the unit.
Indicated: 5.4700; in
